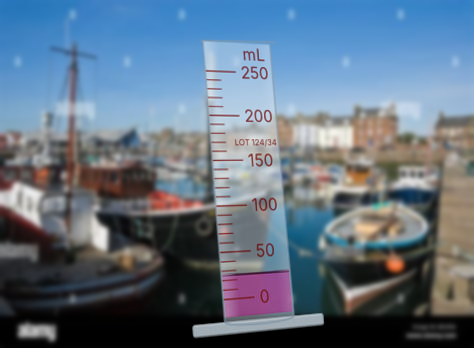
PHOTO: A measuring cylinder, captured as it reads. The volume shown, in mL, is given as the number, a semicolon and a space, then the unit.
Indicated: 25; mL
